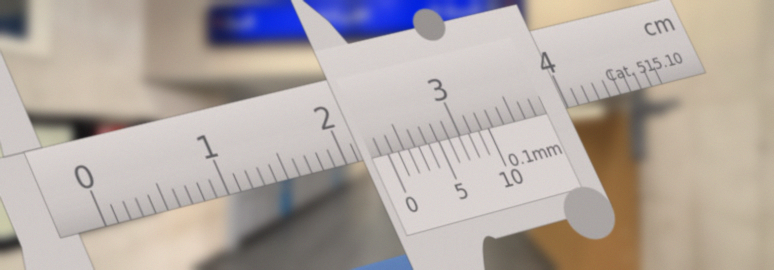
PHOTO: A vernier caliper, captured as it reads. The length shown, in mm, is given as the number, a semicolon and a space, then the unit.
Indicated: 23.6; mm
